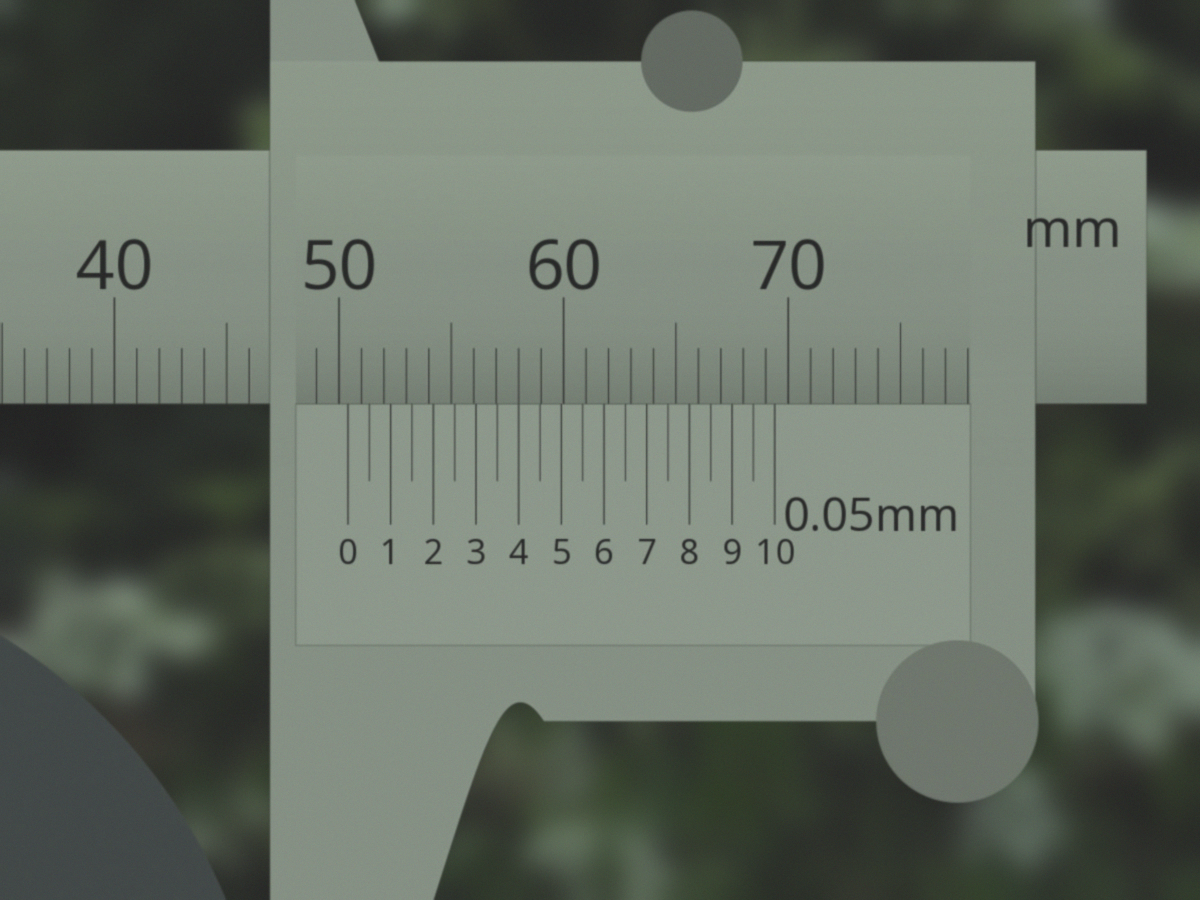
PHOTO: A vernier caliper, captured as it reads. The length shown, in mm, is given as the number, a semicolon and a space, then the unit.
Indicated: 50.4; mm
